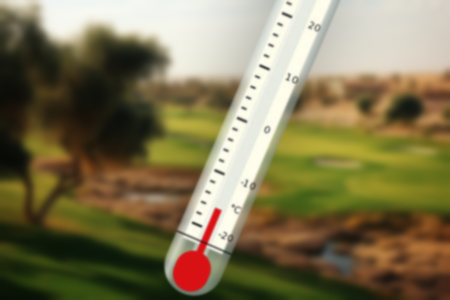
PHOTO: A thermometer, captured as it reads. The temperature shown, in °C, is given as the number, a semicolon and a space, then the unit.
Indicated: -16; °C
